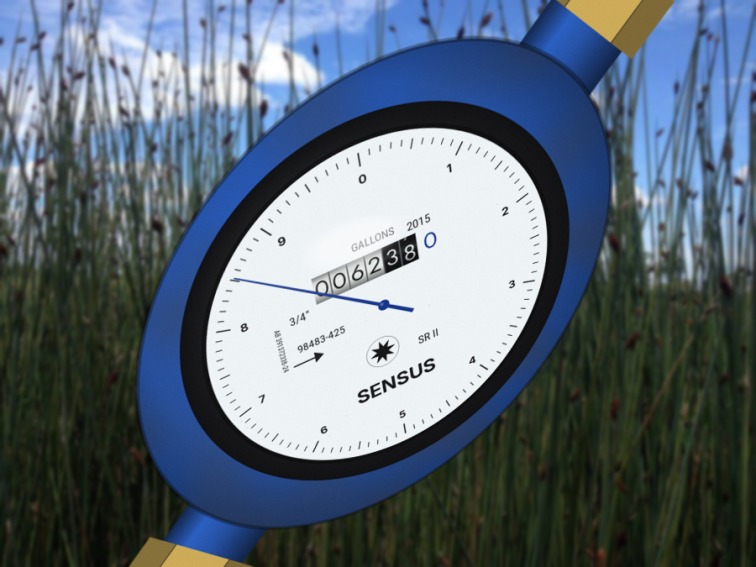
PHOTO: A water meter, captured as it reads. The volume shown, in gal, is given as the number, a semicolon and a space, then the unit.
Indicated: 62378.5; gal
